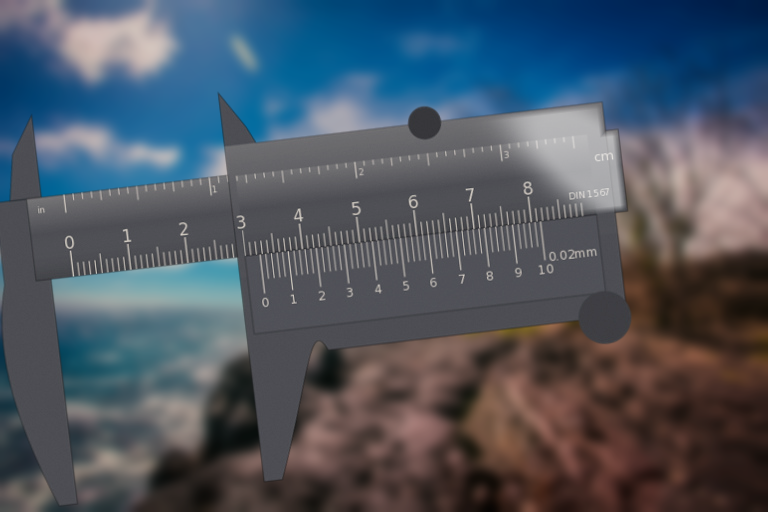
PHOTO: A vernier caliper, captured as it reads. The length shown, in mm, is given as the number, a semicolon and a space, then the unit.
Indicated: 32.6; mm
